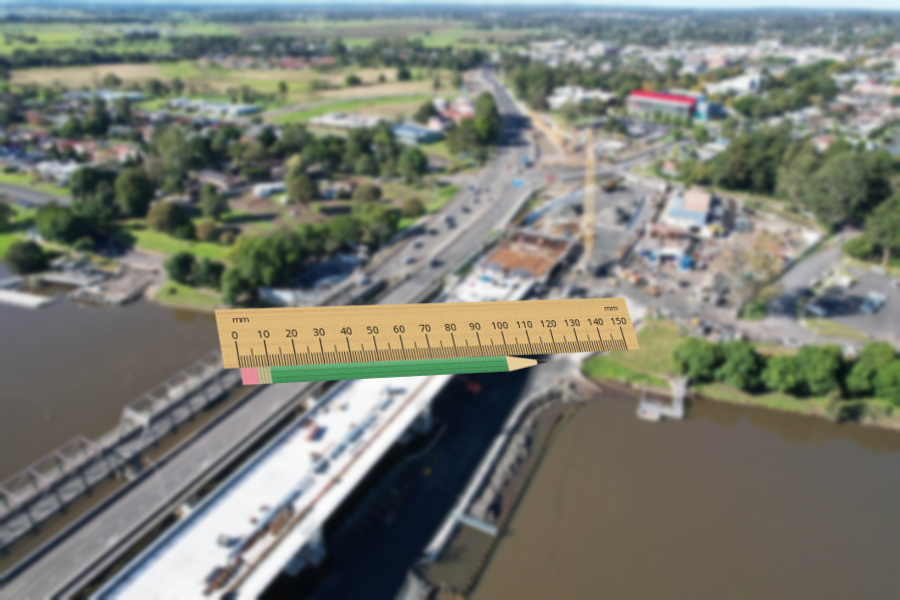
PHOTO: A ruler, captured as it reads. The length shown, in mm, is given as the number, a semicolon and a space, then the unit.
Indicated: 115; mm
